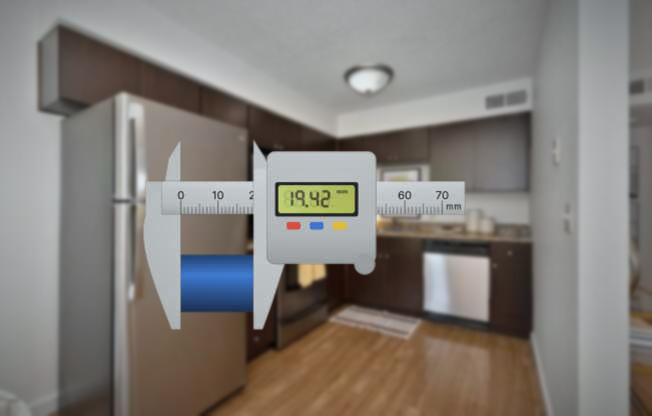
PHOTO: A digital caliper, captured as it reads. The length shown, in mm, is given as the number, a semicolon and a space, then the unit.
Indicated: 19.42; mm
